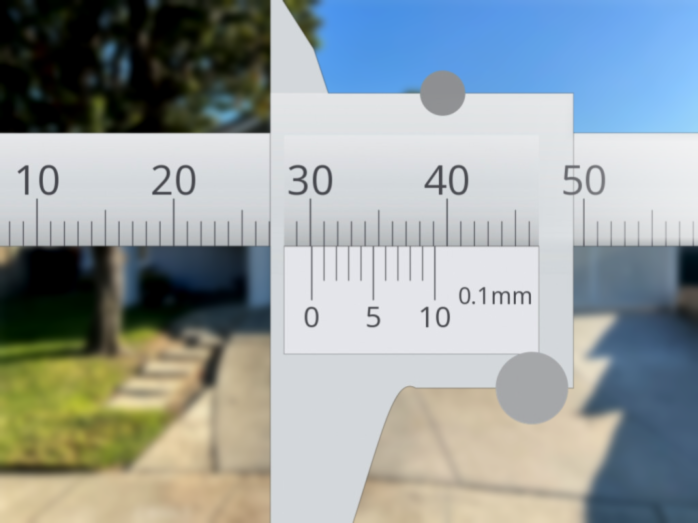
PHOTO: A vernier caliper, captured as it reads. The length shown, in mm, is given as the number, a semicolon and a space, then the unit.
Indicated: 30.1; mm
